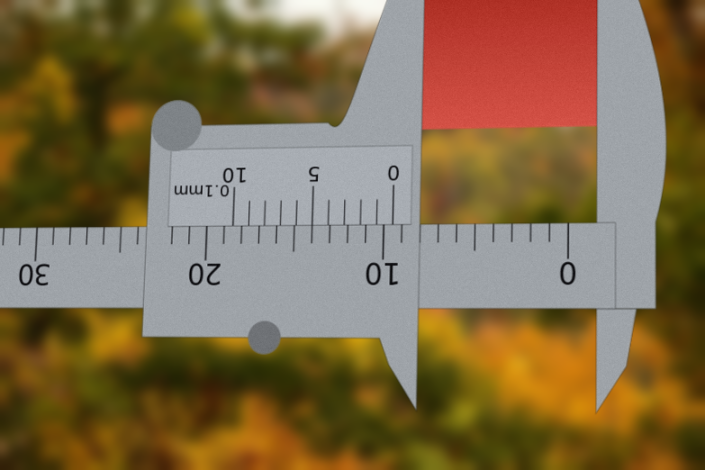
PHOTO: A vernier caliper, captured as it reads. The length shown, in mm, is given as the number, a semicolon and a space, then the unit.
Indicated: 9.5; mm
